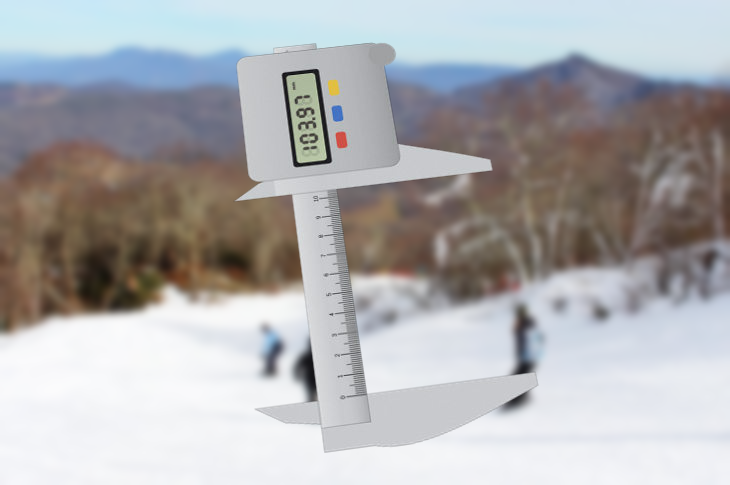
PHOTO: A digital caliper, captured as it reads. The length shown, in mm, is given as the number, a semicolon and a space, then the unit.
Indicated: 103.97; mm
